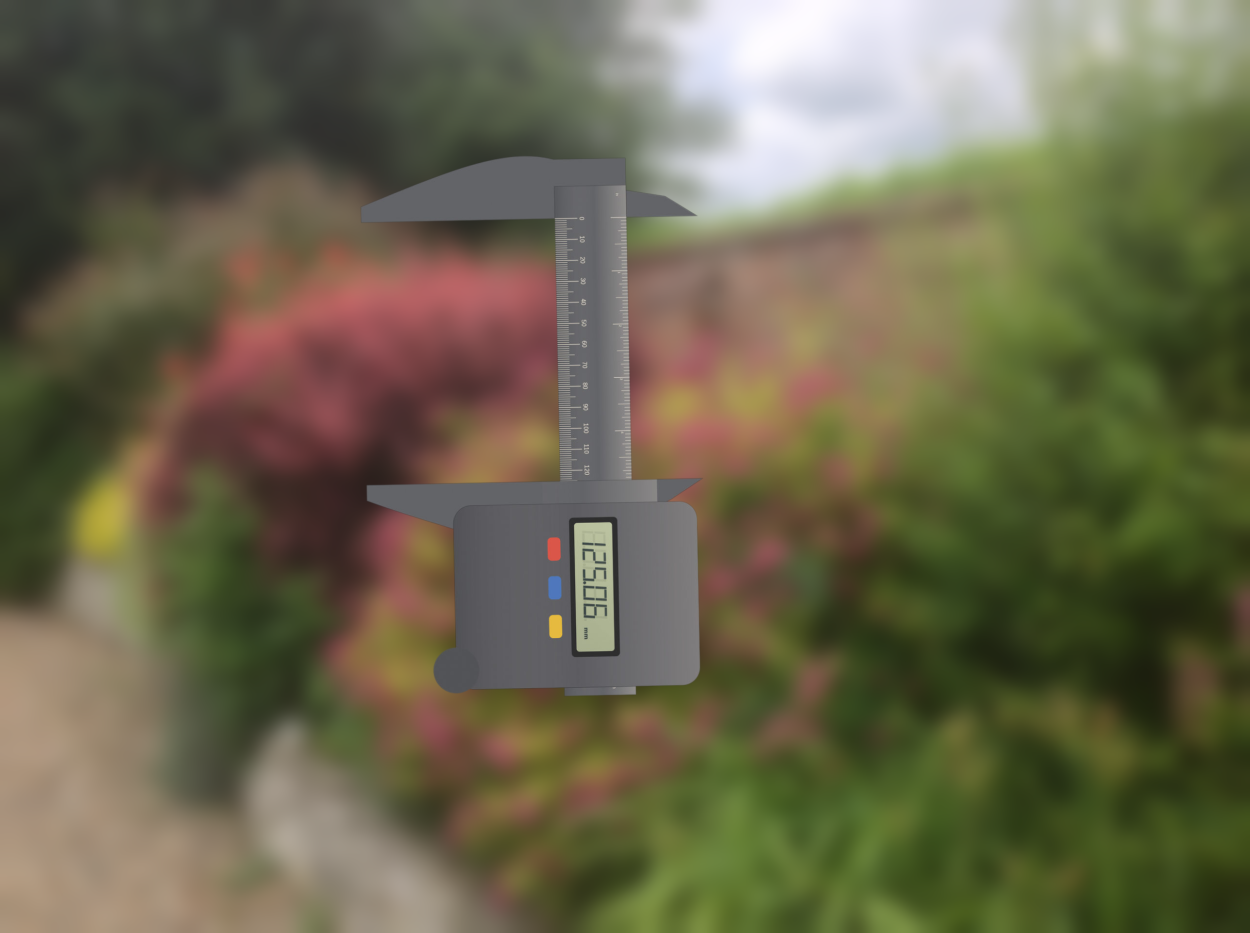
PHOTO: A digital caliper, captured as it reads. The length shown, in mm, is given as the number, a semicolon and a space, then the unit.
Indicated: 125.06; mm
